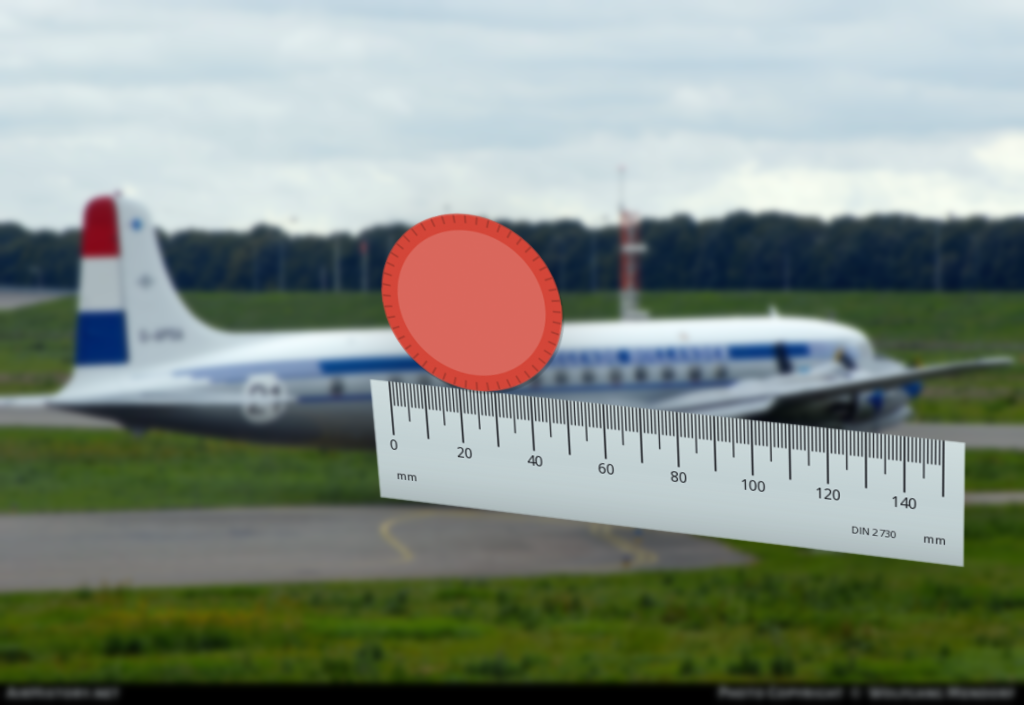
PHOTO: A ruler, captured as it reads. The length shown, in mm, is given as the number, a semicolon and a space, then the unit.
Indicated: 50; mm
